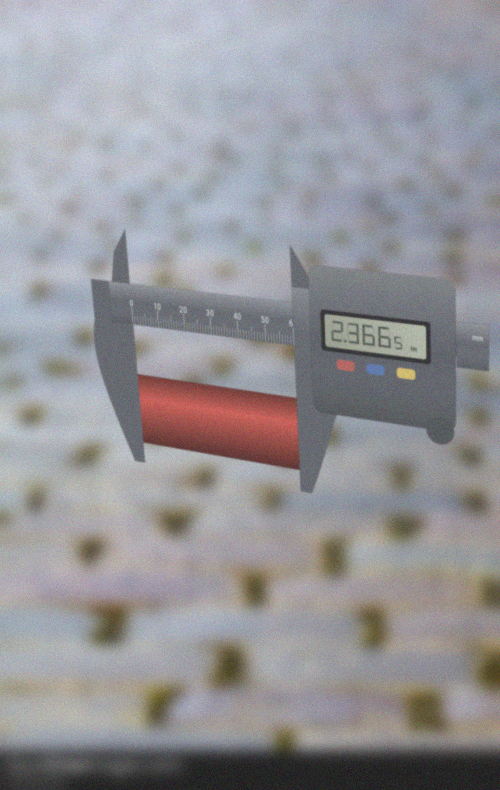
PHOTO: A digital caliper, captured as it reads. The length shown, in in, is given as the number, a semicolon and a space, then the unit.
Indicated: 2.3665; in
